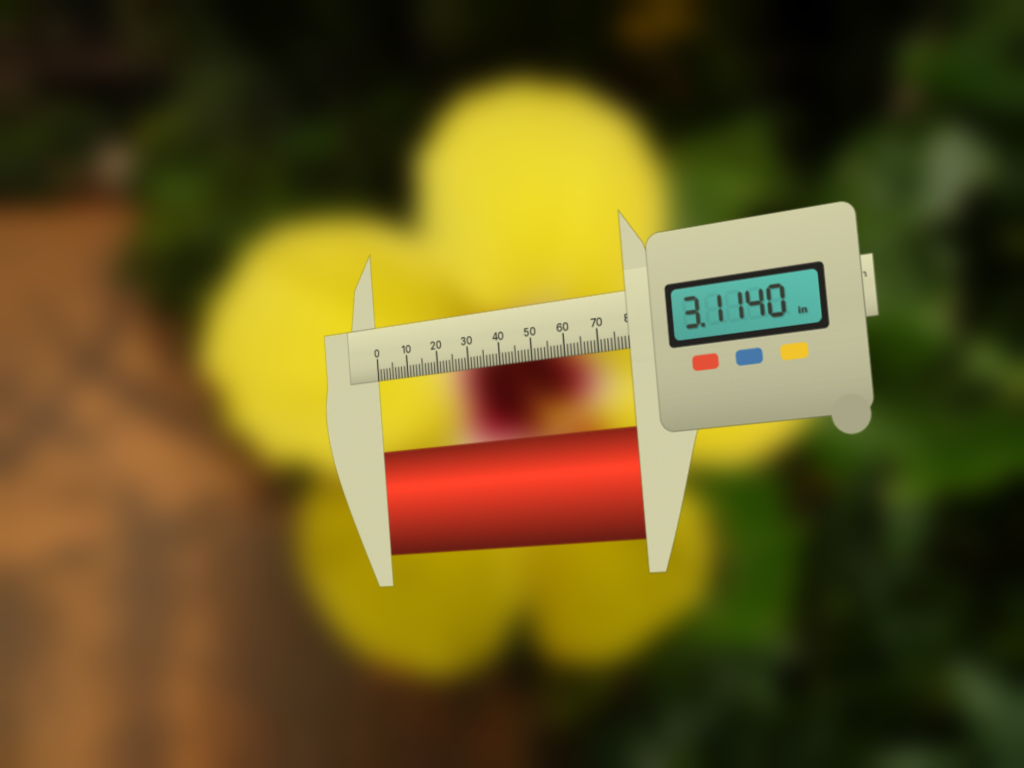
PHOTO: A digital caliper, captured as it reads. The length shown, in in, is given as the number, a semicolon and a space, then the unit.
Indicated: 3.1140; in
